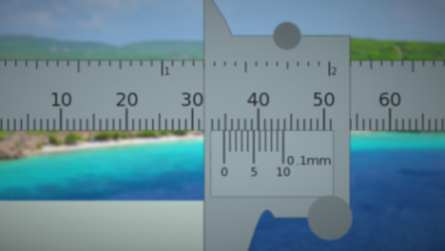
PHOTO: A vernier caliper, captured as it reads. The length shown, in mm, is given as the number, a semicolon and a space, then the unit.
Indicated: 34.8; mm
